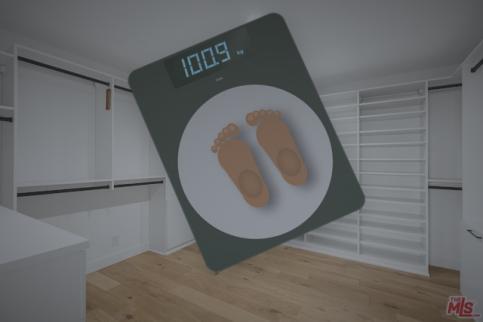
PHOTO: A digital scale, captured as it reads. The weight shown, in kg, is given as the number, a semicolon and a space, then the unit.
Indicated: 100.9; kg
